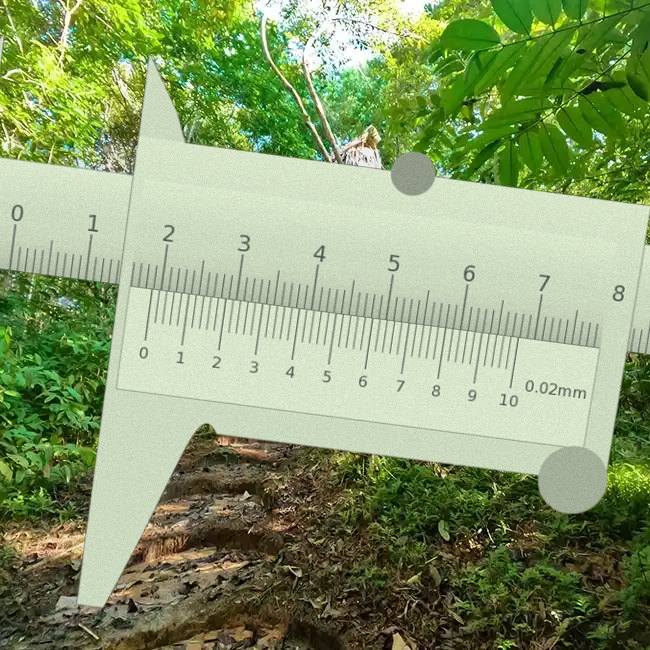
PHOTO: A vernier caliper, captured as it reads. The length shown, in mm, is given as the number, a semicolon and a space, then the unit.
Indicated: 18.8; mm
